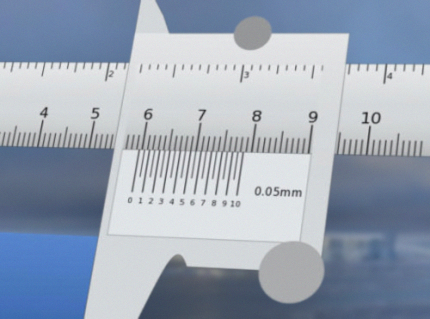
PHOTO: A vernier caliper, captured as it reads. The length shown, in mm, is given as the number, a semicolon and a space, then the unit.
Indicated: 59.5; mm
